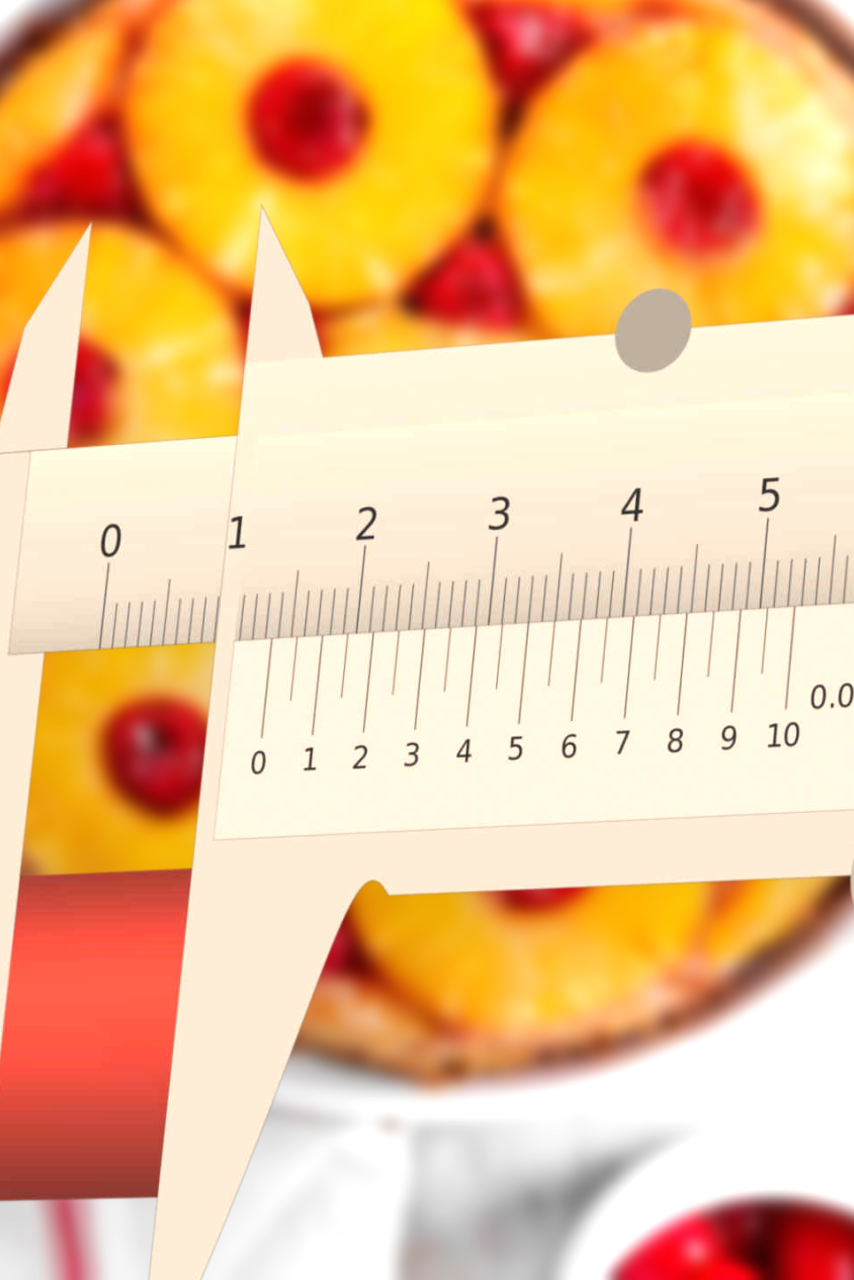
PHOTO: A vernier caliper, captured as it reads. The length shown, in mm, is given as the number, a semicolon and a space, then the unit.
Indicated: 13.5; mm
